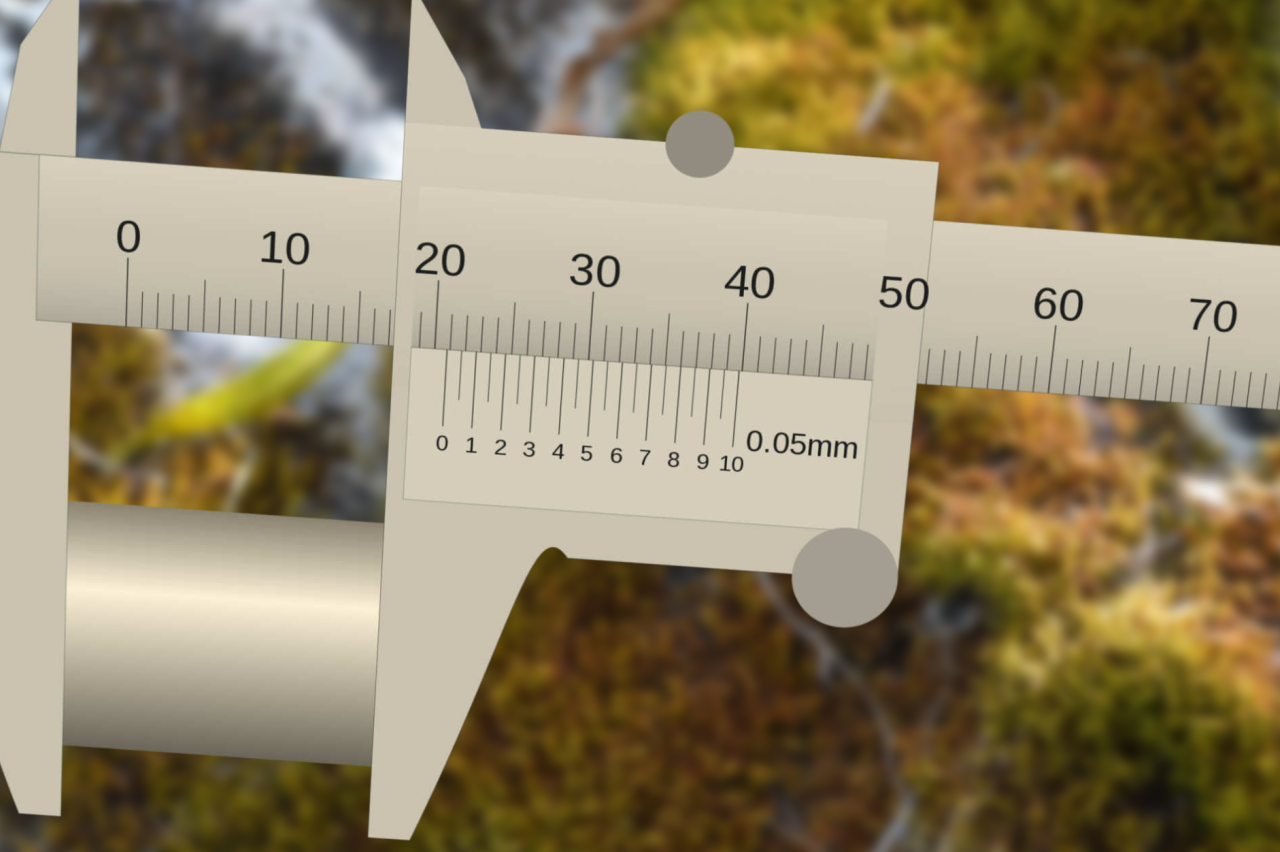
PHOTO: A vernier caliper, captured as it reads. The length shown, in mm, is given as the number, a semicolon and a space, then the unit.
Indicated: 20.8; mm
